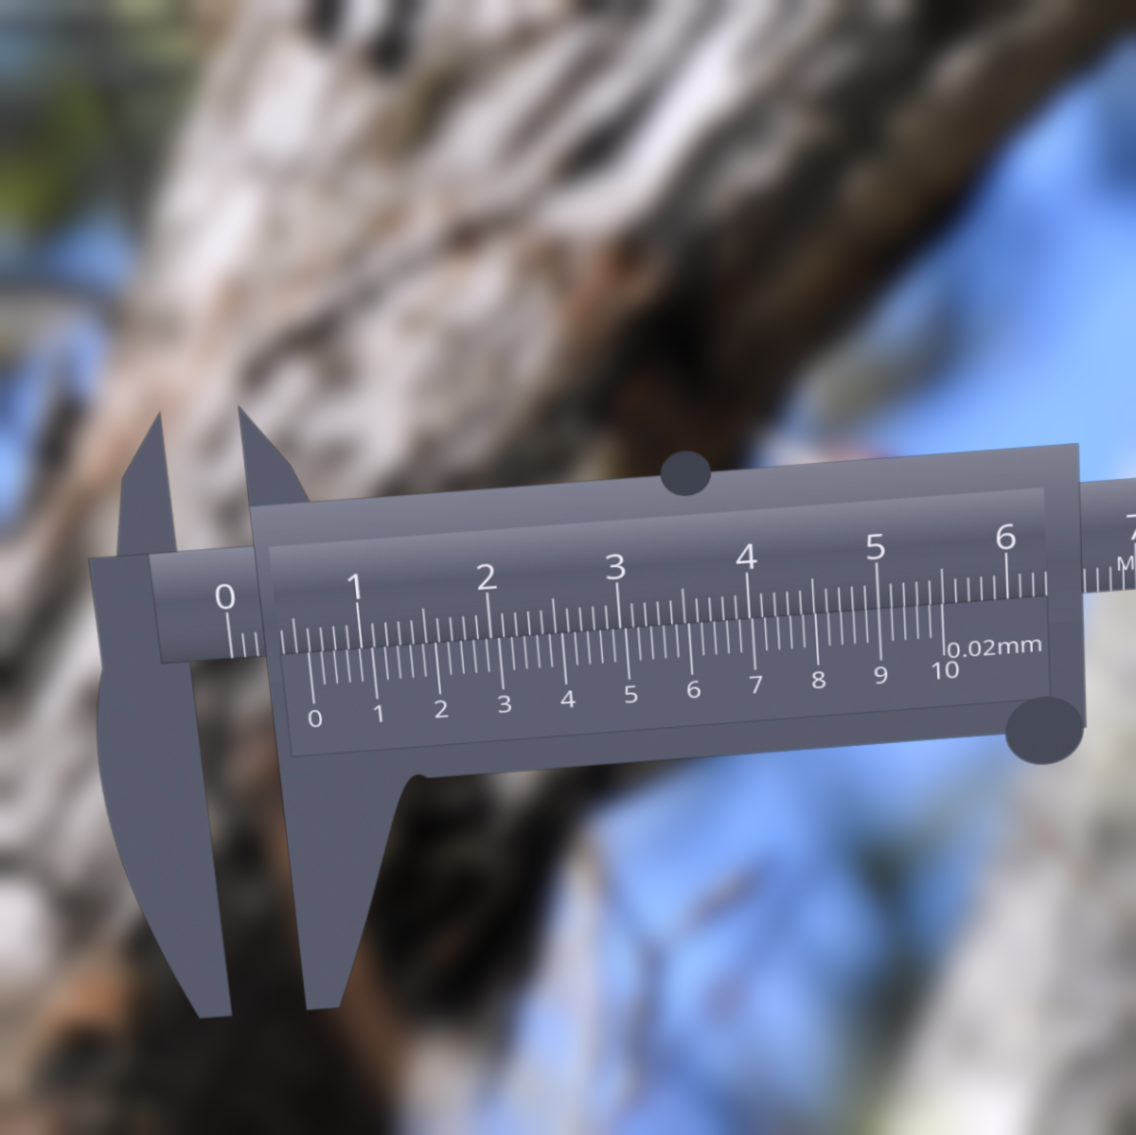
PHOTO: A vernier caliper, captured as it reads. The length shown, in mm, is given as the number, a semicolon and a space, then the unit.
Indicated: 5.9; mm
